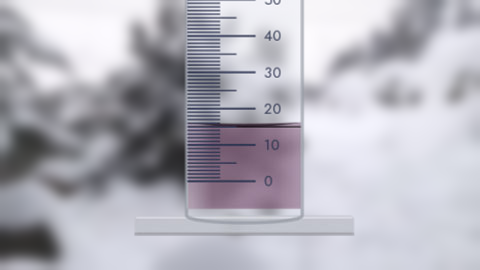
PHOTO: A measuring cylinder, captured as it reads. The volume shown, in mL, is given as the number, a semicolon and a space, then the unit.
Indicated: 15; mL
